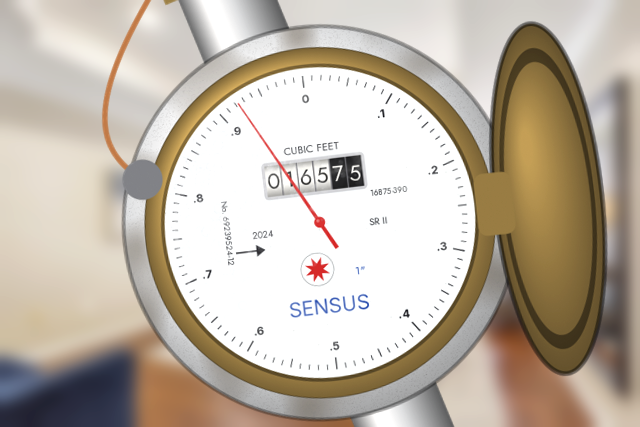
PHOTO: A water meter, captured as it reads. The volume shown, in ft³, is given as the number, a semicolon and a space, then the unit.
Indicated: 16574.92; ft³
